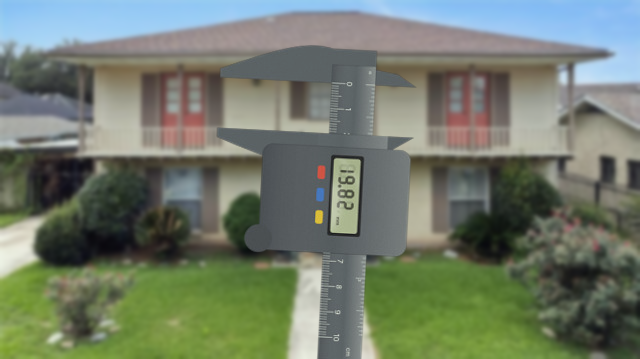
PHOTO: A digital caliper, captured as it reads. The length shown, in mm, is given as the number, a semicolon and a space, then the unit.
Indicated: 19.82; mm
